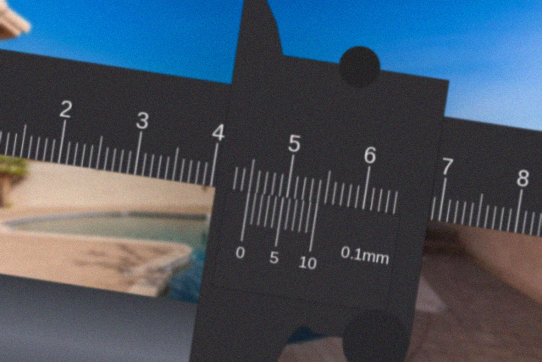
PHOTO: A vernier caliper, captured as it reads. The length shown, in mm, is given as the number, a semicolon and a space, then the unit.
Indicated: 45.0; mm
